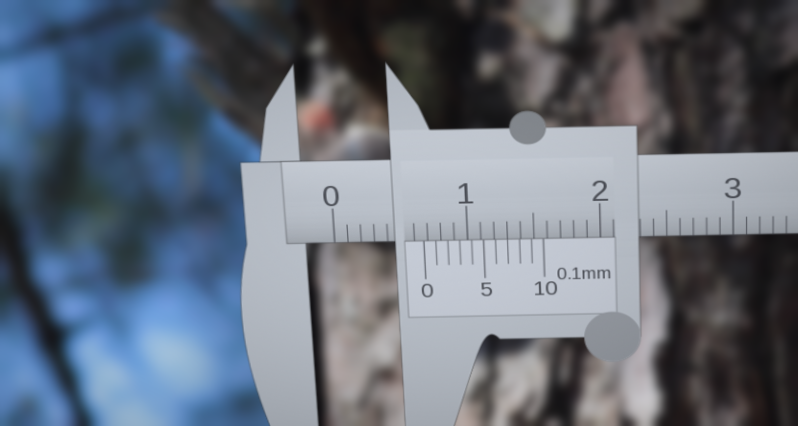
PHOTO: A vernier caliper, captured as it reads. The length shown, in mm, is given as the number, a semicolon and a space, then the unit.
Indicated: 6.7; mm
